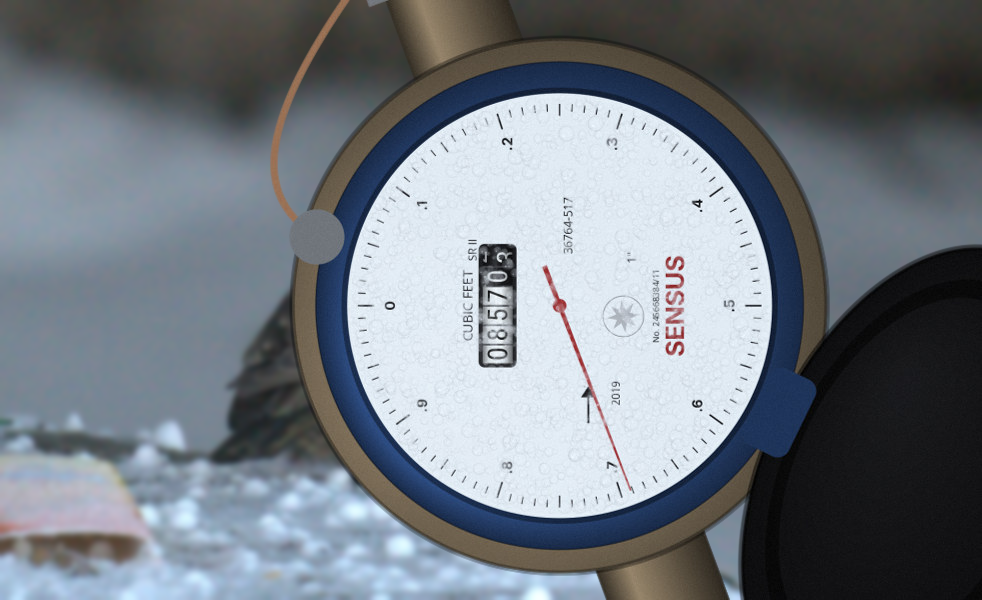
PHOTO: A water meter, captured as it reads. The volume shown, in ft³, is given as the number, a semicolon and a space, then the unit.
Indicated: 85702.69; ft³
